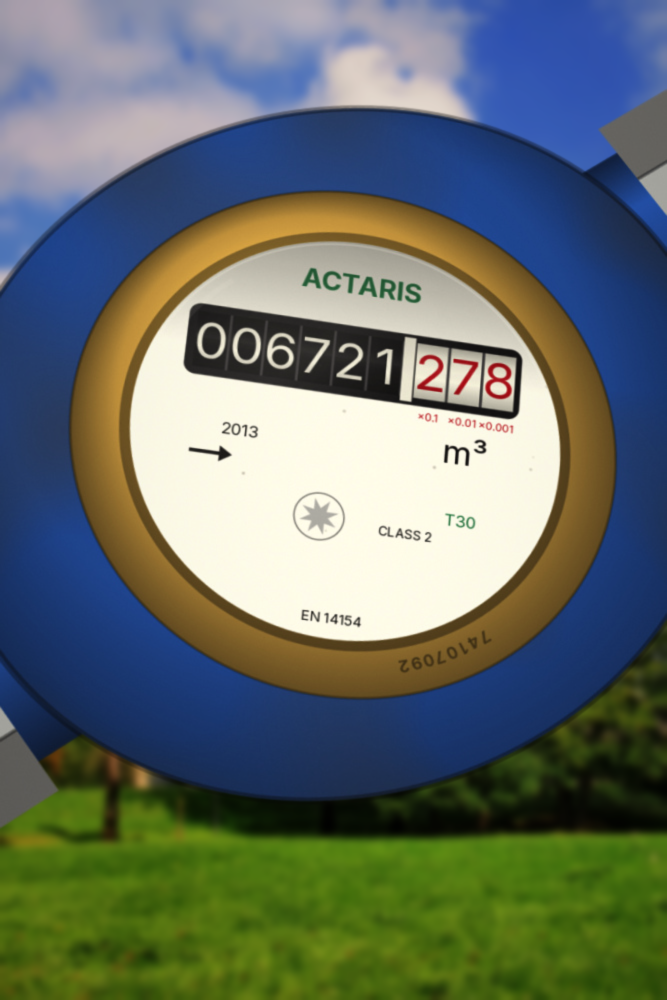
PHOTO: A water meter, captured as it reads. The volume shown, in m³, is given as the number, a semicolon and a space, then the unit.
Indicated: 6721.278; m³
